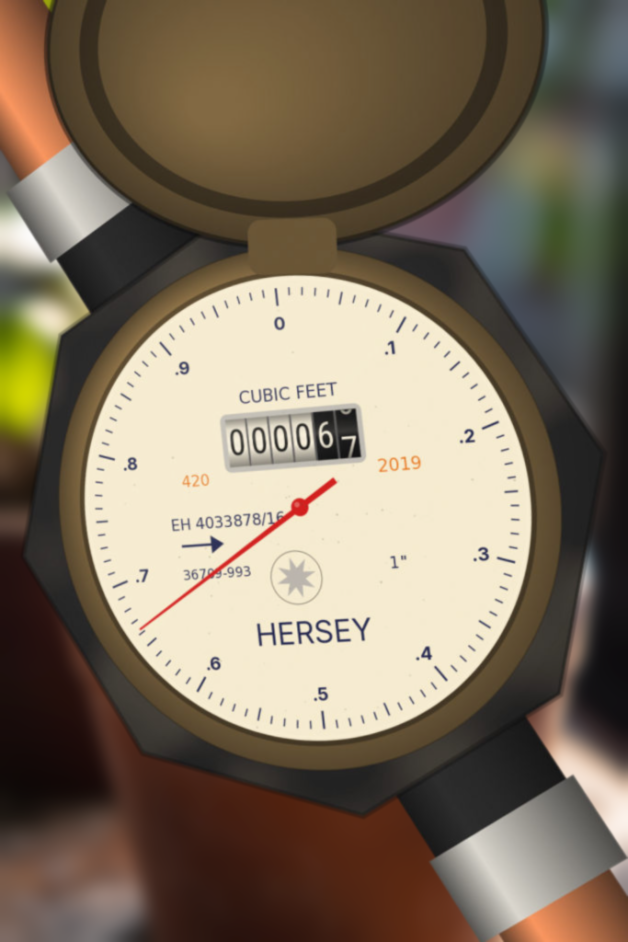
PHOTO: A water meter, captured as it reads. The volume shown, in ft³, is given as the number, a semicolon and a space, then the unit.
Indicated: 66.66; ft³
